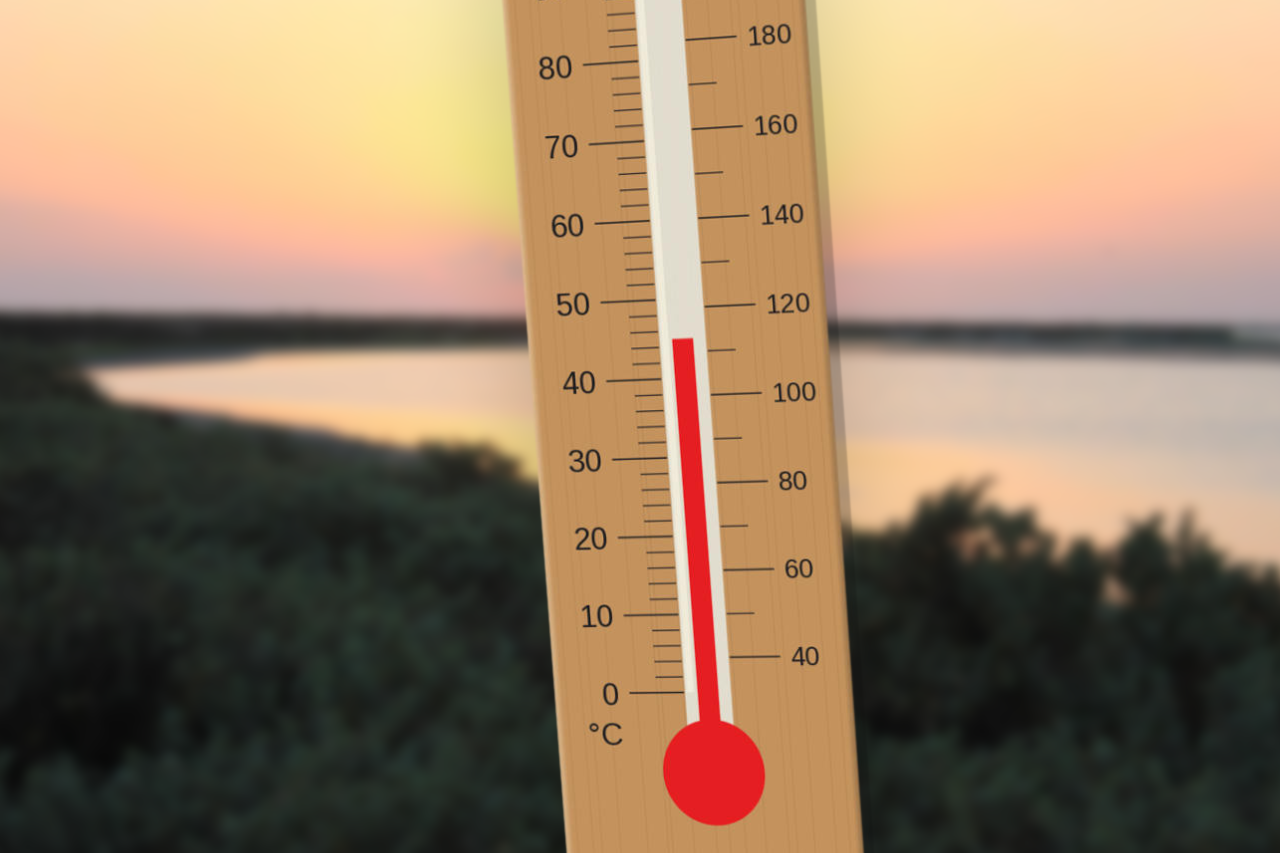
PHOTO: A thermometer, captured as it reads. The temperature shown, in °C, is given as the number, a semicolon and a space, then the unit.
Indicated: 45; °C
